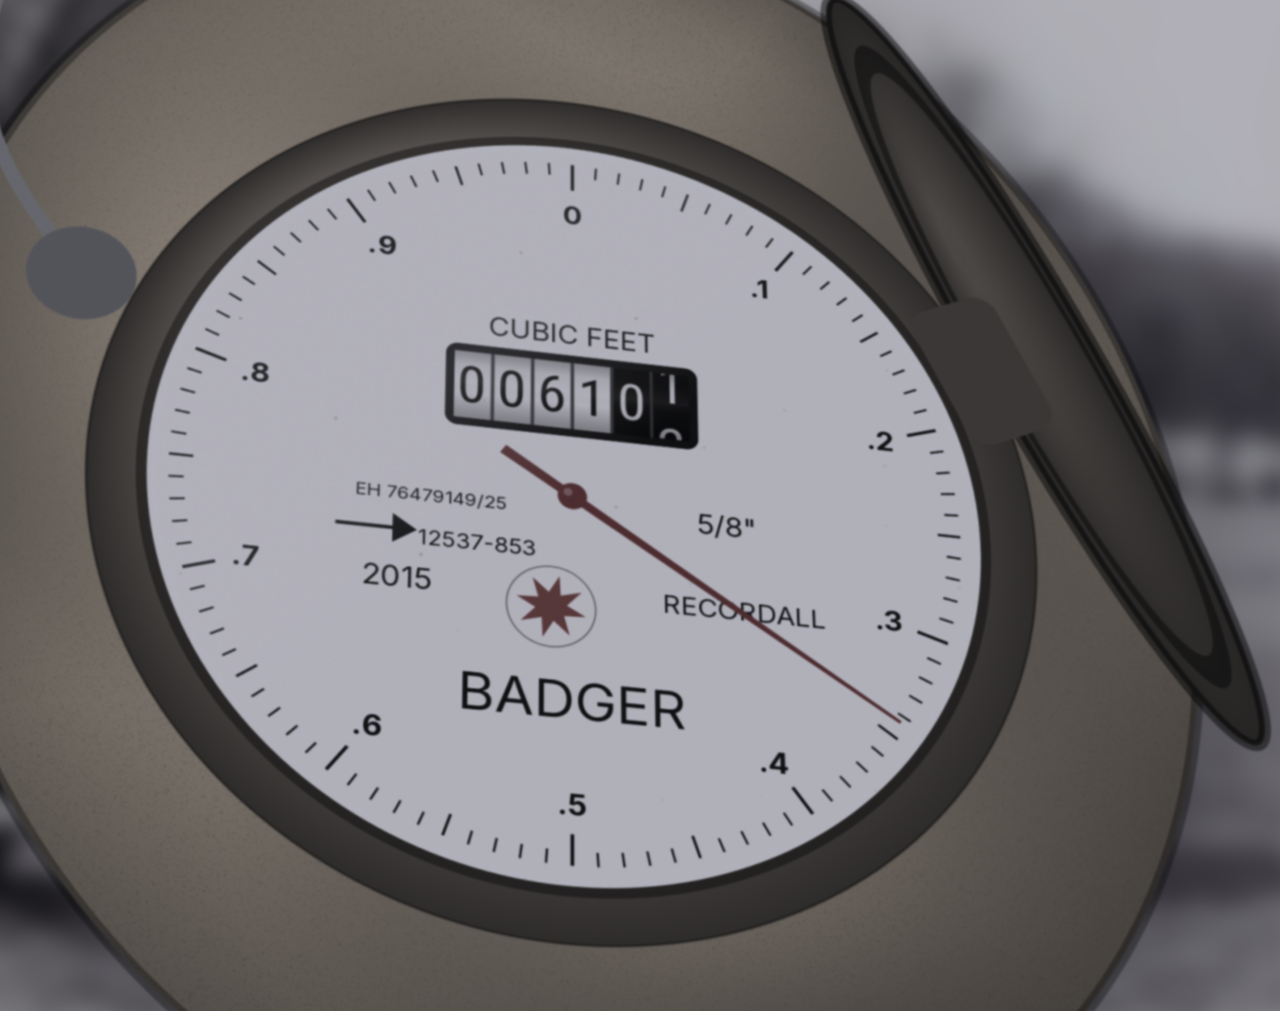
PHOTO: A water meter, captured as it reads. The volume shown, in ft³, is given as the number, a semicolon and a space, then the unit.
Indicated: 6101.34; ft³
